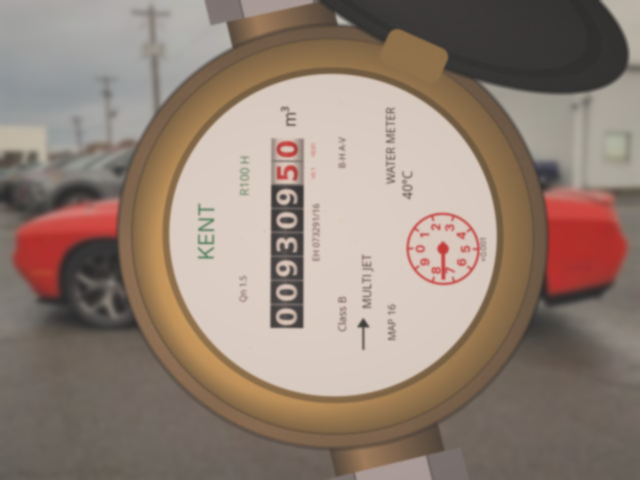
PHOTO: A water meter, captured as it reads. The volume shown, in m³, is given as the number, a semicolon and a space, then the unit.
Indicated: 9309.507; m³
